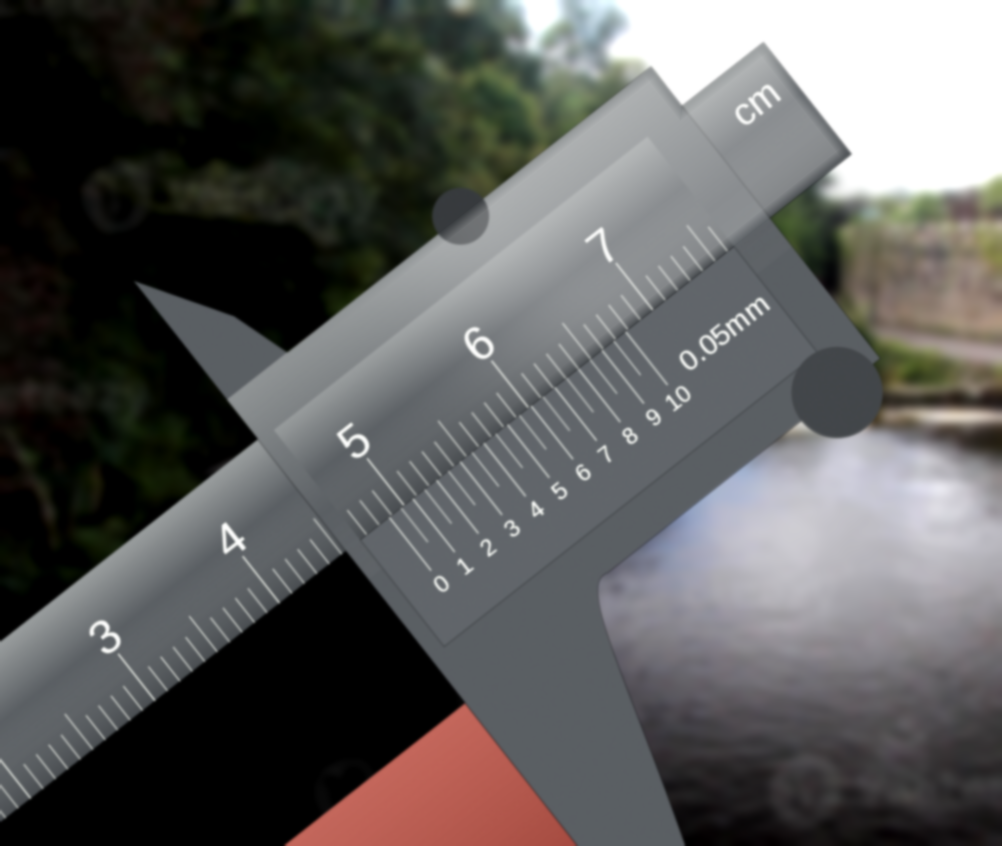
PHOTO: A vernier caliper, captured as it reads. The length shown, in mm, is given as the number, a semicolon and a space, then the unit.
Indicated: 48.8; mm
